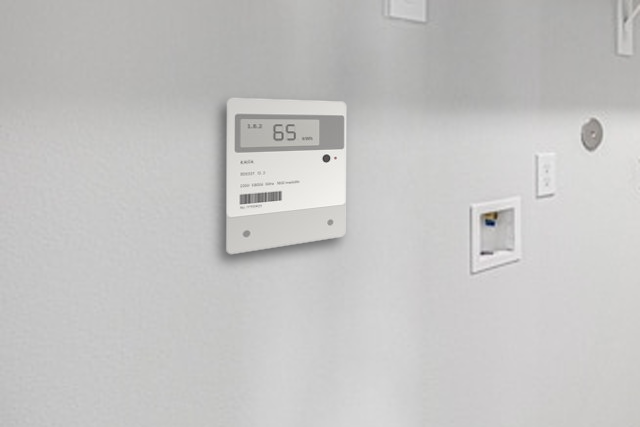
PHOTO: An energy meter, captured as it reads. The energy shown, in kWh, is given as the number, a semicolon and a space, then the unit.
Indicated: 65; kWh
